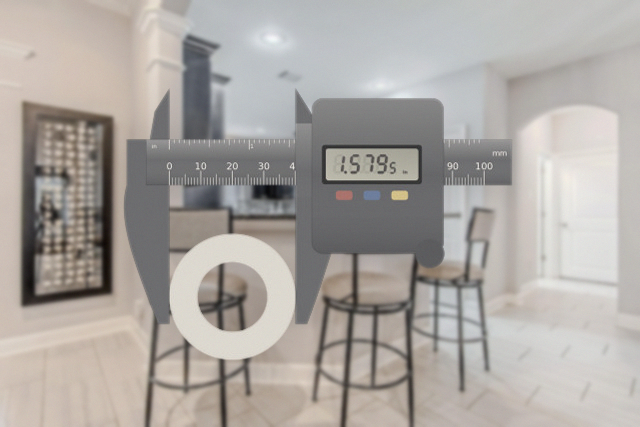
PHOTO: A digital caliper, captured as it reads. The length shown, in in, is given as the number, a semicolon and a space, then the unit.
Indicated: 1.5795; in
